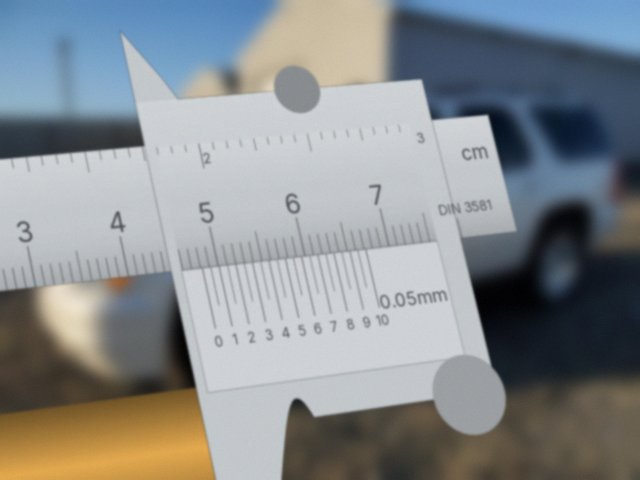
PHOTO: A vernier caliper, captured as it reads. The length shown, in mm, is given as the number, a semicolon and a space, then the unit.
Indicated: 48.2; mm
